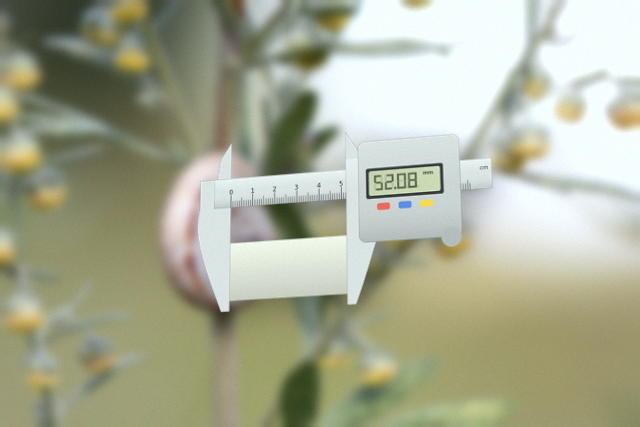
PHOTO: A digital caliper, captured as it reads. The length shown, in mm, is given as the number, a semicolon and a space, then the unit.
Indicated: 52.08; mm
